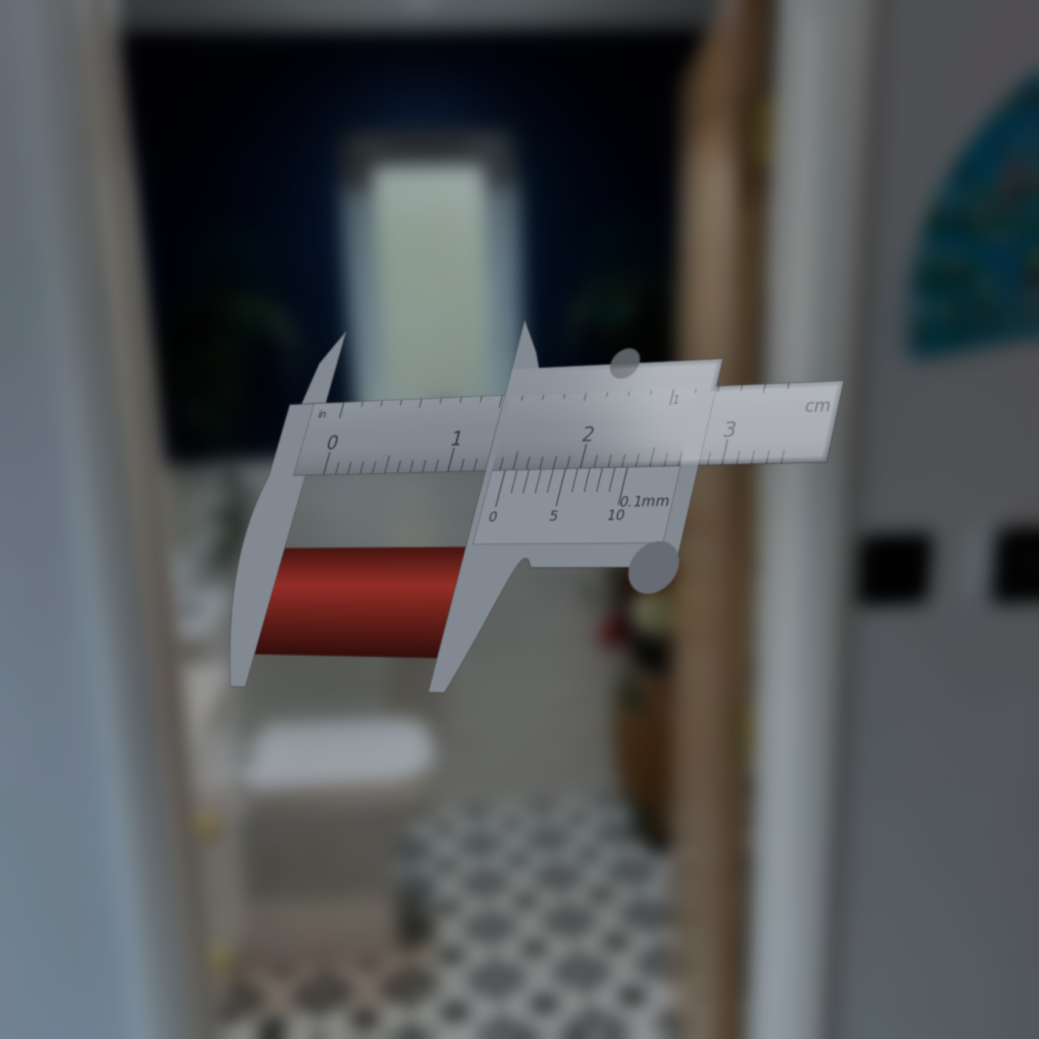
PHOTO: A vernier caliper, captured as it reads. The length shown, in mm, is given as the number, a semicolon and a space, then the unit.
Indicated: 14.4; mm
